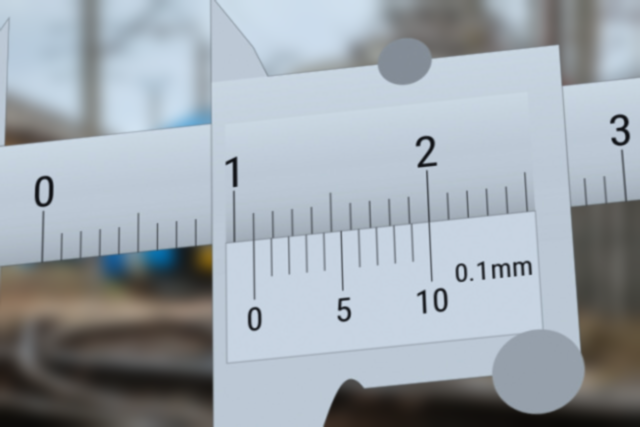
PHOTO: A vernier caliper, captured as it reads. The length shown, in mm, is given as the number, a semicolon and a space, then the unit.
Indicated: 11.0; mm
